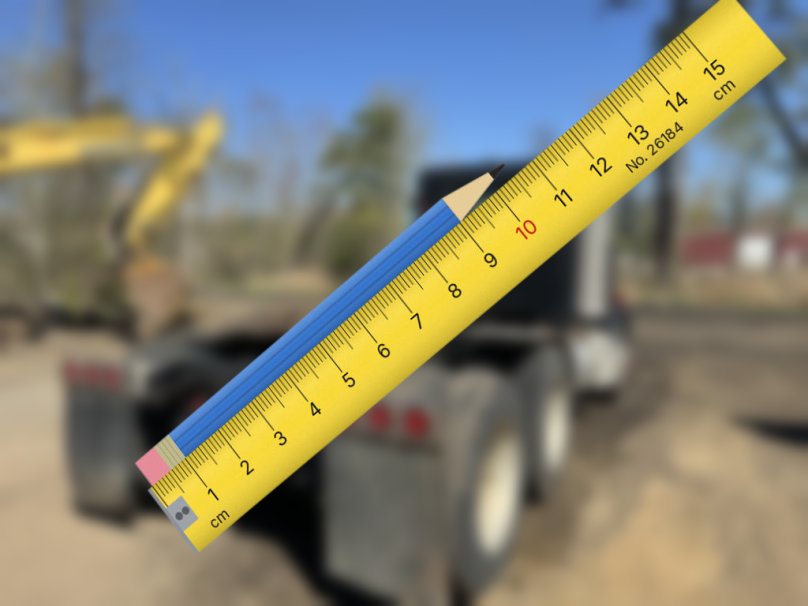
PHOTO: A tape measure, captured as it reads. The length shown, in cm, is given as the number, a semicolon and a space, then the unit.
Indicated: 10.5; cm
